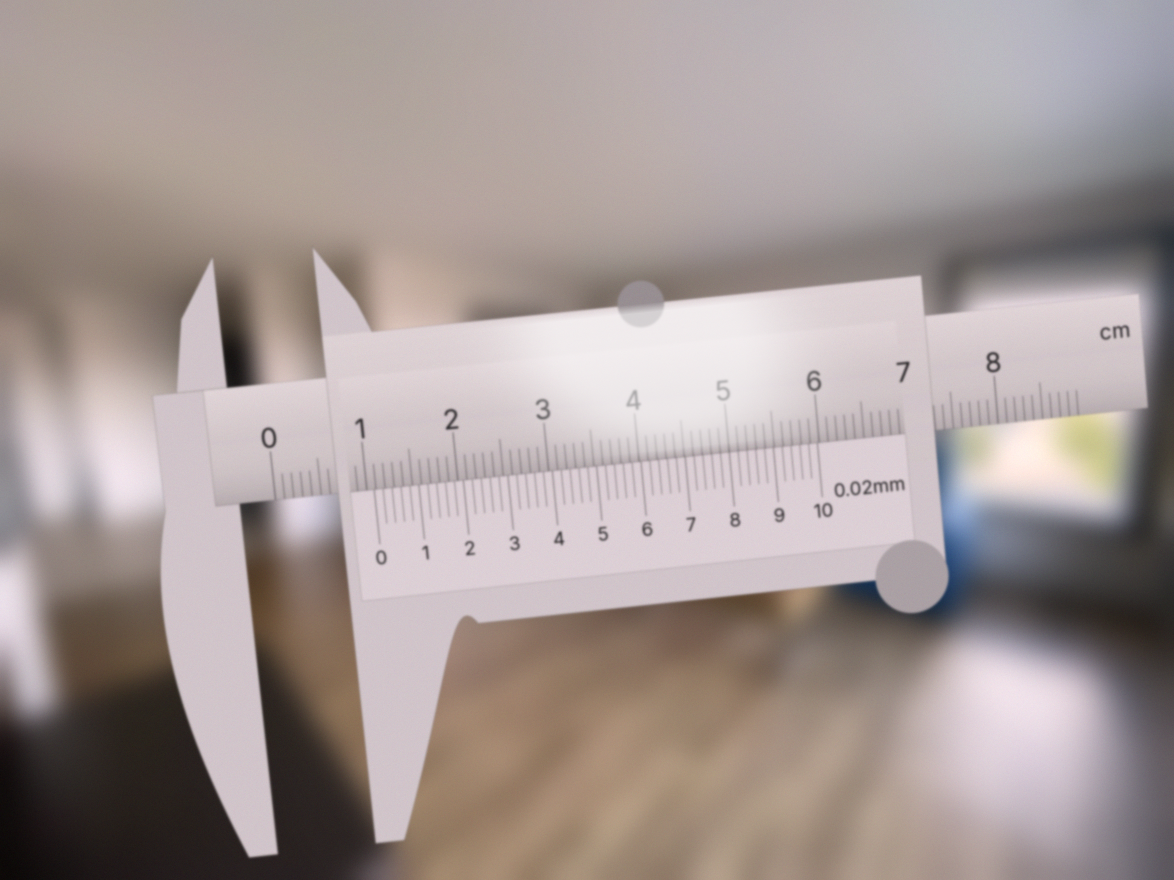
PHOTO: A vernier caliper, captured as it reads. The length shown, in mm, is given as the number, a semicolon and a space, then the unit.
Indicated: 10.8; mm
